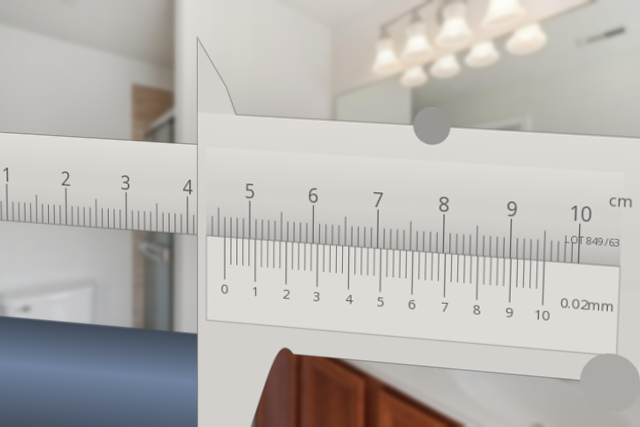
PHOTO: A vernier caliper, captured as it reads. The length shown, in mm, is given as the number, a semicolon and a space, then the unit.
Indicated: 46.0; mm
